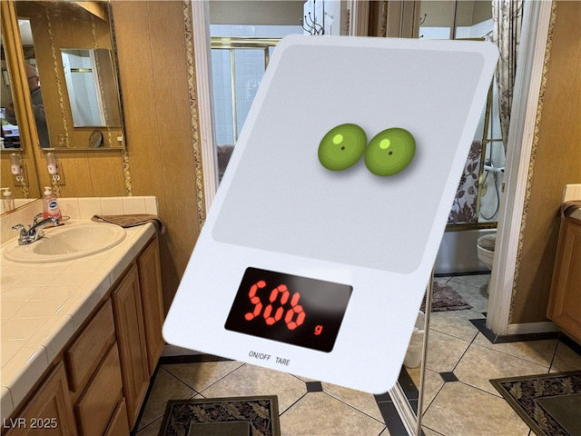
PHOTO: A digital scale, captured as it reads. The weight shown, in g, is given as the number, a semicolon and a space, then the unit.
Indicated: 506; g
